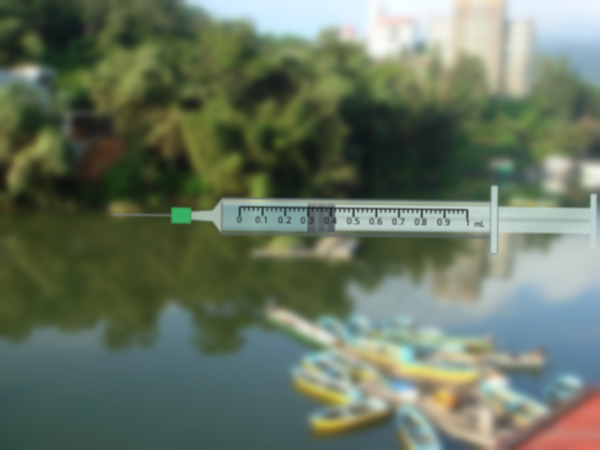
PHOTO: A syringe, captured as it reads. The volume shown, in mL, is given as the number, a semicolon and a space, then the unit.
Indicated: 0.3; mL
